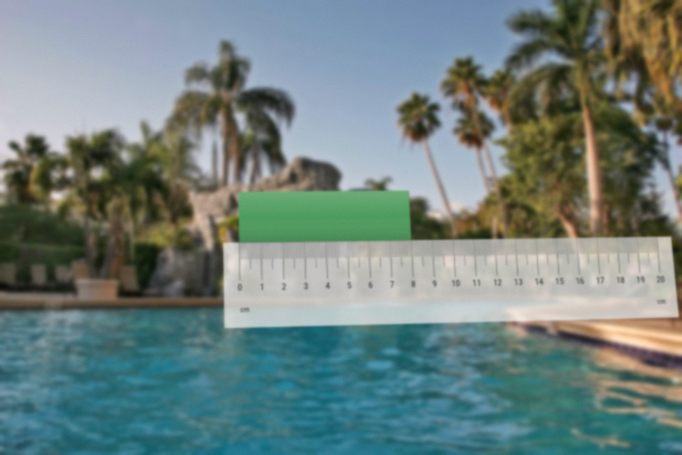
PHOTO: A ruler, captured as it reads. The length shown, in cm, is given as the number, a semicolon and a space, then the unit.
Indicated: 8; cm
